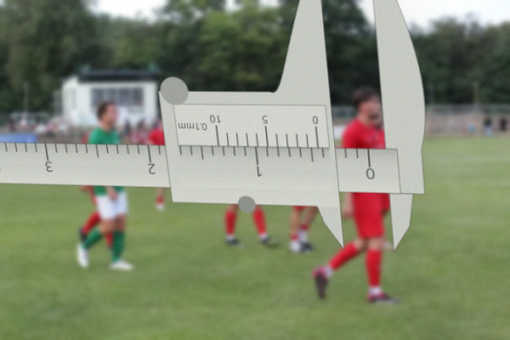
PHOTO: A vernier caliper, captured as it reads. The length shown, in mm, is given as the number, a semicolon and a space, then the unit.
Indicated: 4.4; mm
